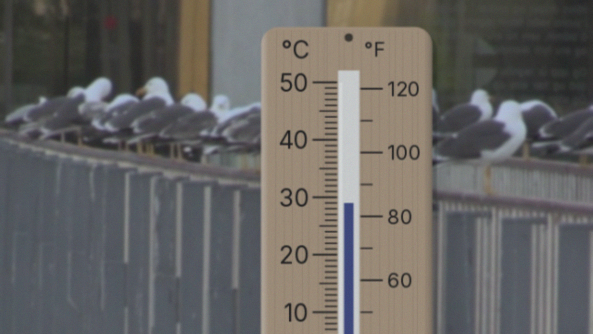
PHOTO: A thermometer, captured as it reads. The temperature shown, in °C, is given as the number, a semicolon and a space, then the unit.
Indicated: 29; °C
